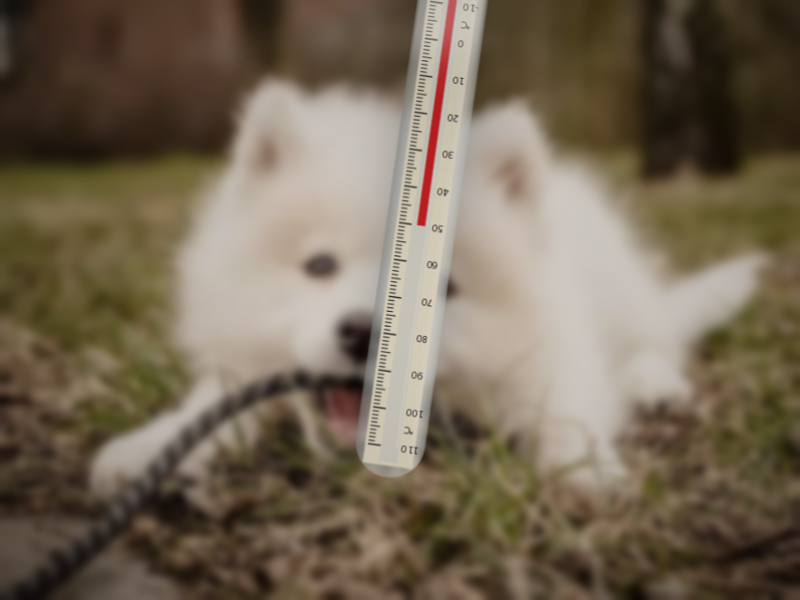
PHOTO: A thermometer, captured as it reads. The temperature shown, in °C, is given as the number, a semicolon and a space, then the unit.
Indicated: 50; °C
